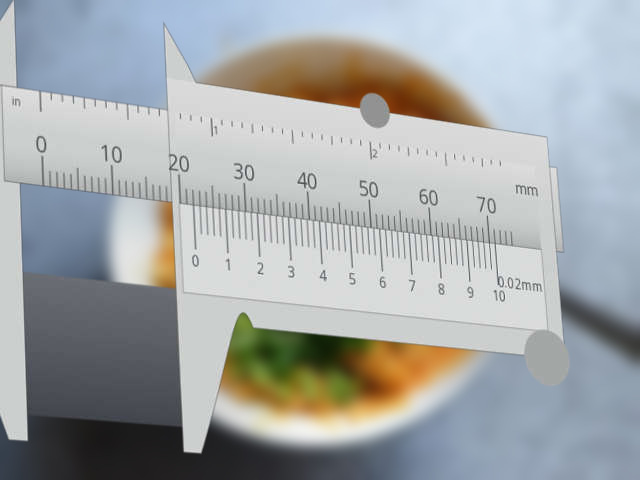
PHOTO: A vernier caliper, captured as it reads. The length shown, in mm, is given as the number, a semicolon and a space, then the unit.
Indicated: 22.0; mm
